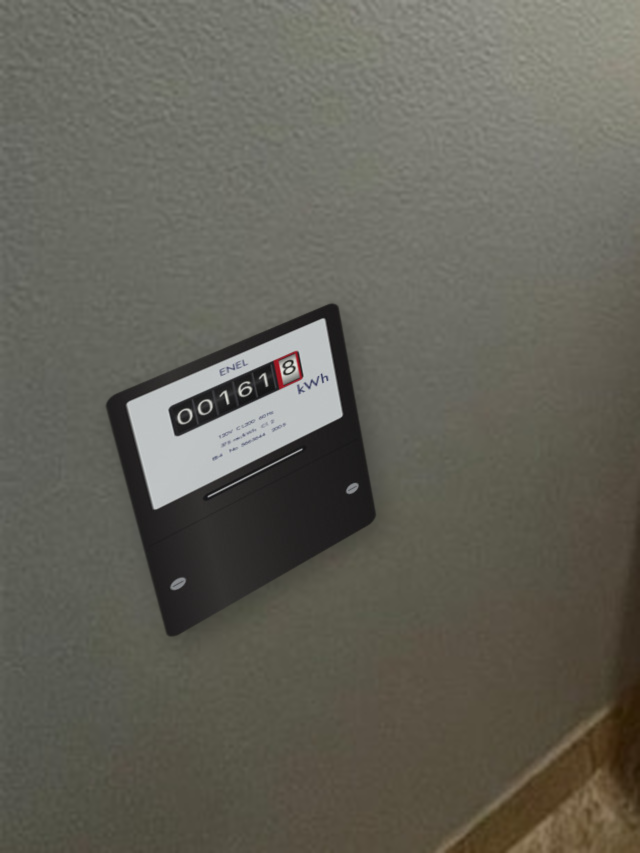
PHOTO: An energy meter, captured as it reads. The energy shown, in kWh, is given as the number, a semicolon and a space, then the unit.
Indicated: 161.8; kWh
